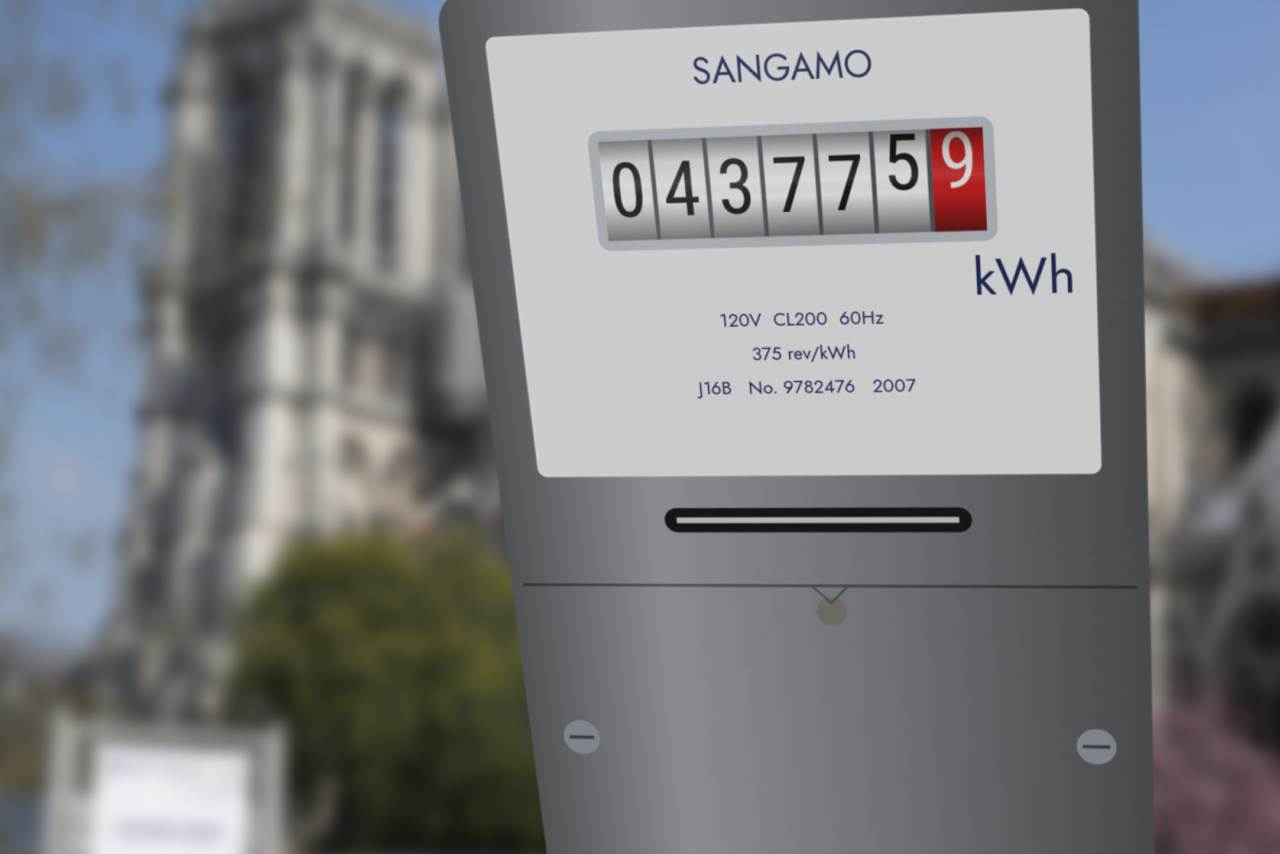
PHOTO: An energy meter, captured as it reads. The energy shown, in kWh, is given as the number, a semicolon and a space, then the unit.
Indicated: 43775.9; kWh
